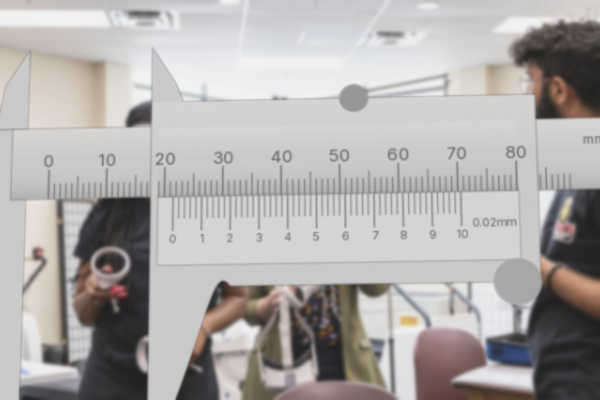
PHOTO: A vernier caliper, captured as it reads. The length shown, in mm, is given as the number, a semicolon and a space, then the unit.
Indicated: 21.5; mm
